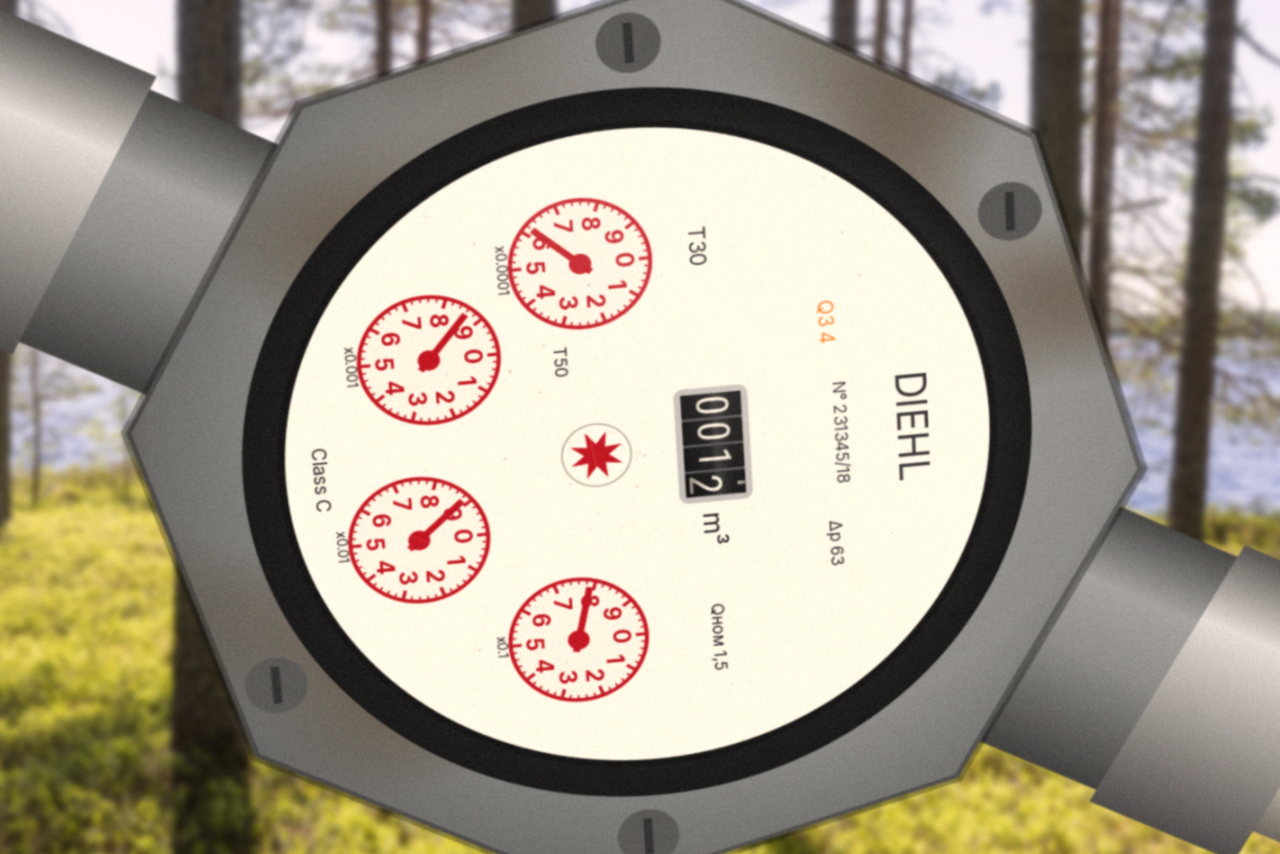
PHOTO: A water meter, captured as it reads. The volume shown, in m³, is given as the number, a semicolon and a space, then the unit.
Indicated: 11.7886; m³
